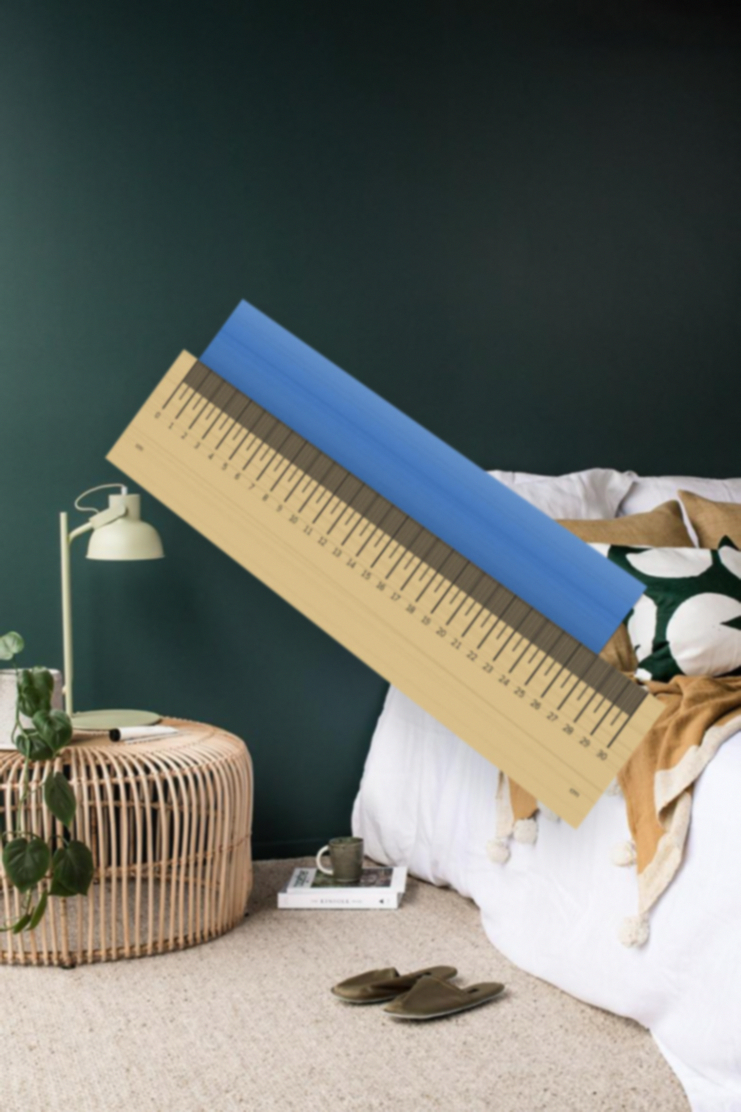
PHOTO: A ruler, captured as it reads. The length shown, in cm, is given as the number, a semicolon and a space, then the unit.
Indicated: 27; cm
